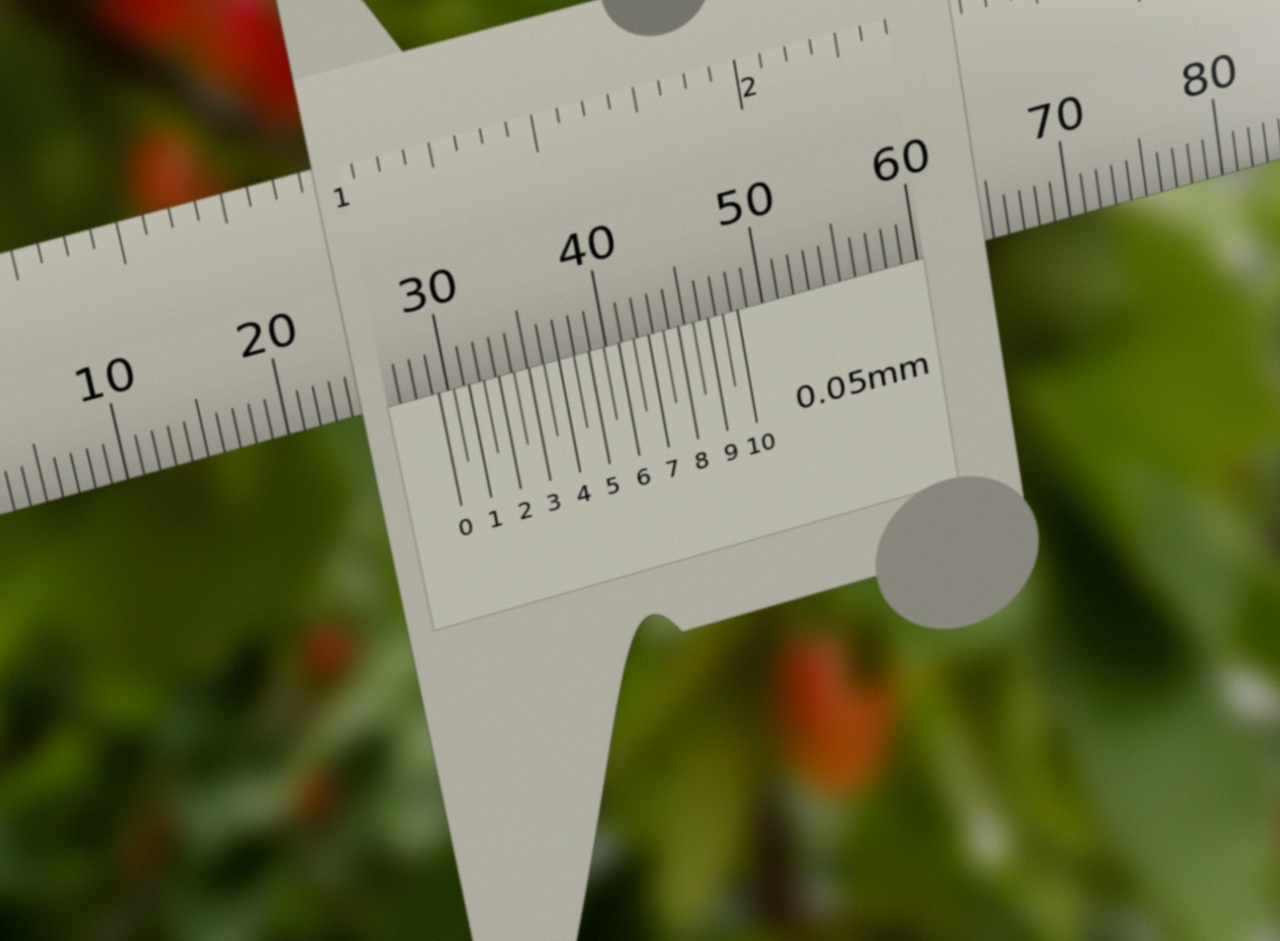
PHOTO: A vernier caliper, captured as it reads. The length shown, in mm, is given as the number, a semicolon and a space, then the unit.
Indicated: 29.4; mm
